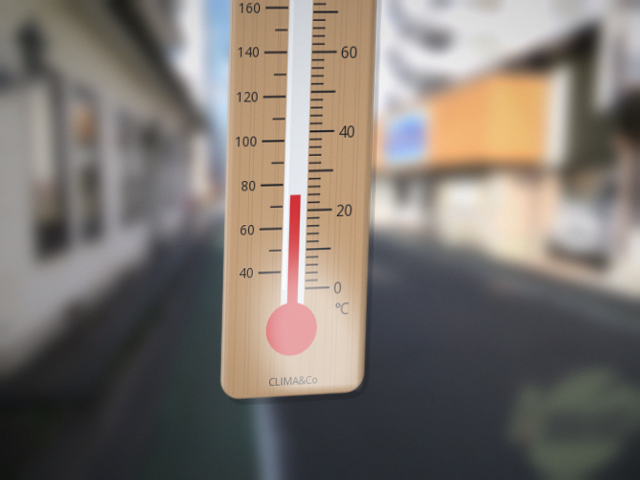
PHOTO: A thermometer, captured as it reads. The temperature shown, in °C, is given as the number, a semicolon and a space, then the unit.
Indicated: 24; °C
